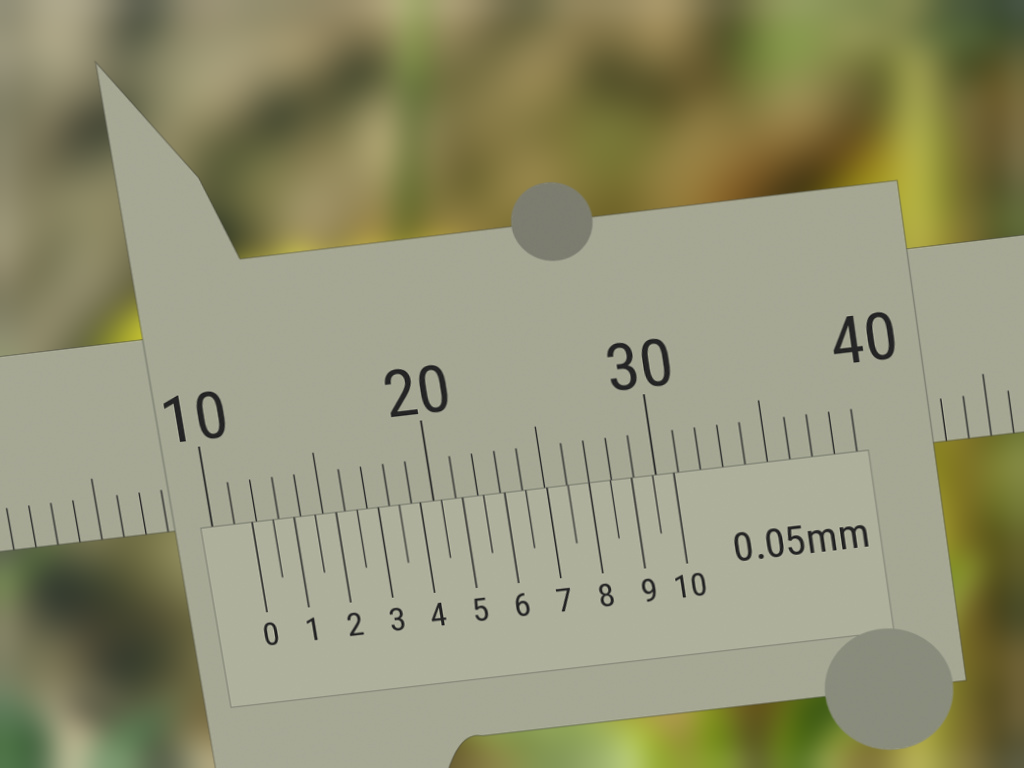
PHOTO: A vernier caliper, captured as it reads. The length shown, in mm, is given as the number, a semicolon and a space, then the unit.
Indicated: 11.8; mm
